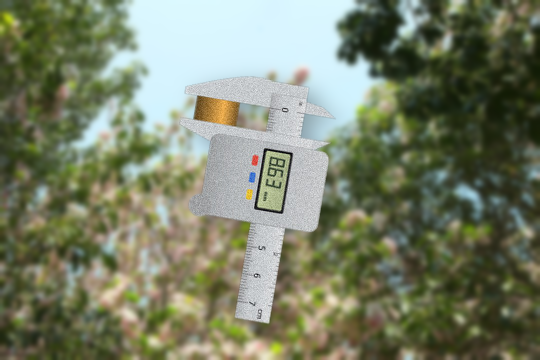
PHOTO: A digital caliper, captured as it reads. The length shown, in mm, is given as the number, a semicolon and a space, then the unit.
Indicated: 8.63; mm
